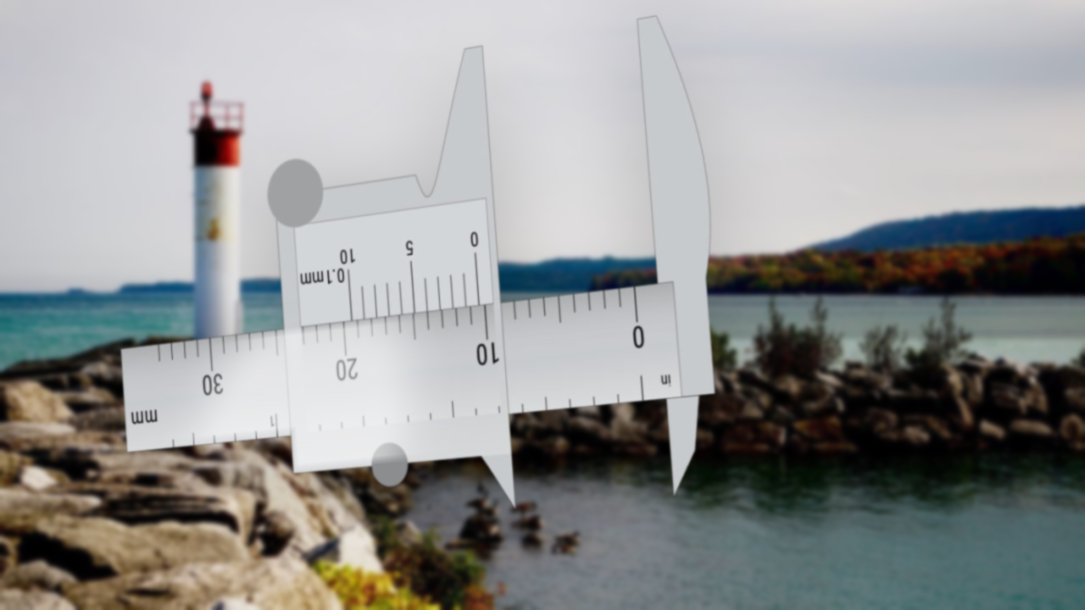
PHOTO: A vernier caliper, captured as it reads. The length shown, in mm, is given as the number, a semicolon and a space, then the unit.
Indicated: 10.4; mm
